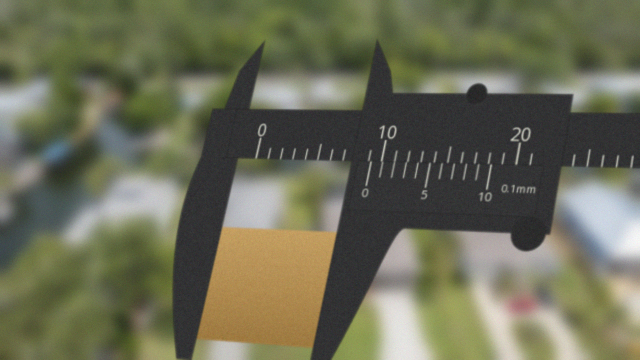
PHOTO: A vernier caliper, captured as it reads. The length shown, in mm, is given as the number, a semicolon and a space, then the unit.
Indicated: 9.2; mm
